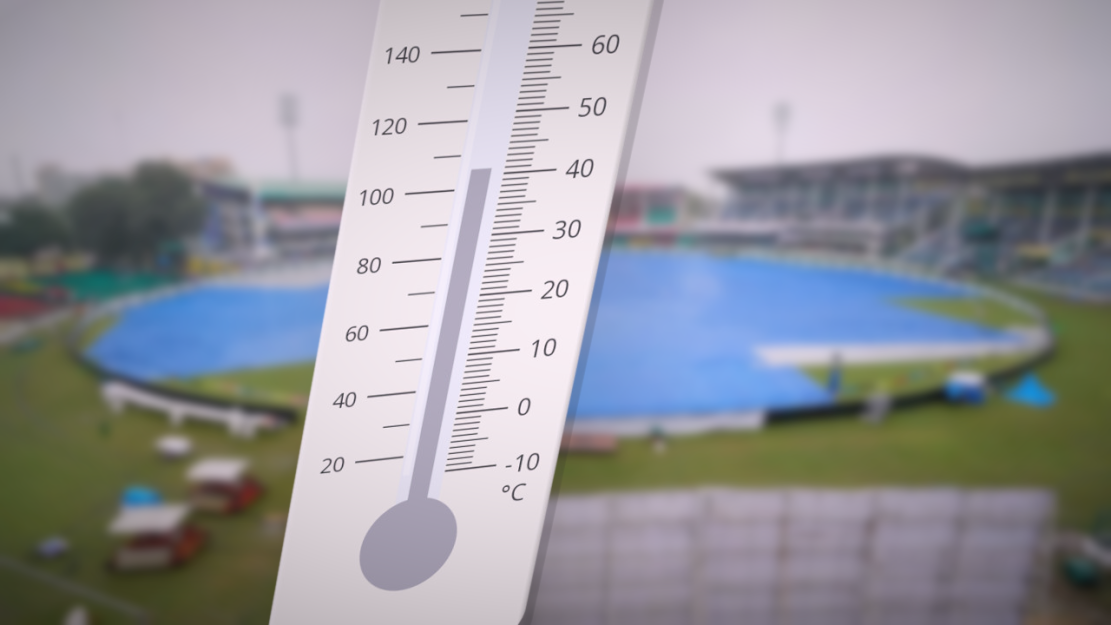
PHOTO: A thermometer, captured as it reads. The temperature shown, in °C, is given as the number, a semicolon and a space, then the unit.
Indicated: 41; °C
